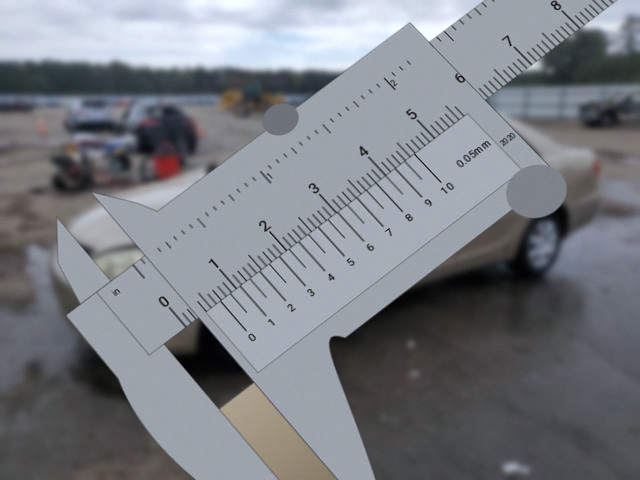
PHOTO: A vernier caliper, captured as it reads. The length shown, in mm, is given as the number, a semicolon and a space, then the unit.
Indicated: 6.8; mm
